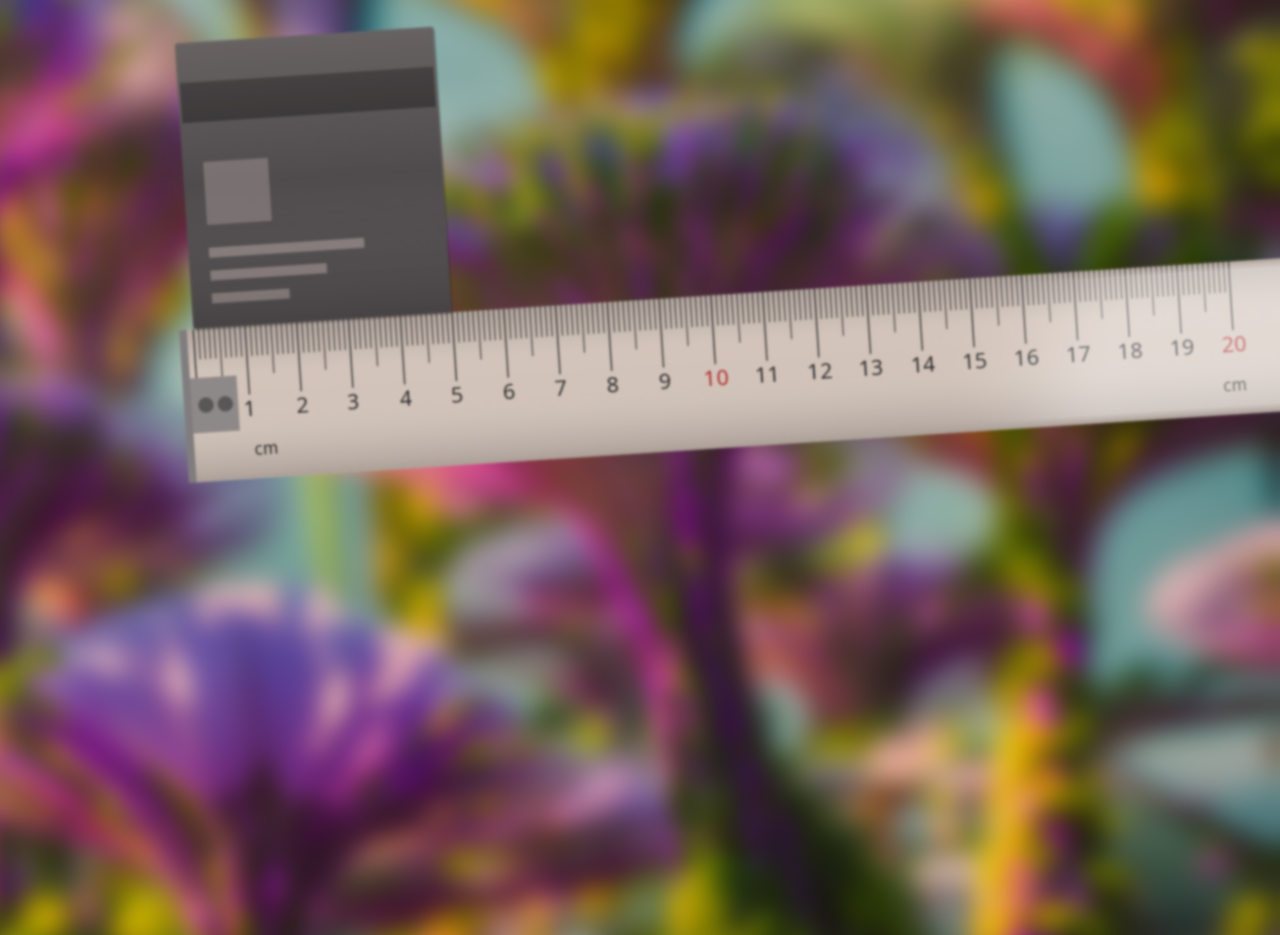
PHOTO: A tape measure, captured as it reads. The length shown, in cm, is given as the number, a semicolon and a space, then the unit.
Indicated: 5; cm
